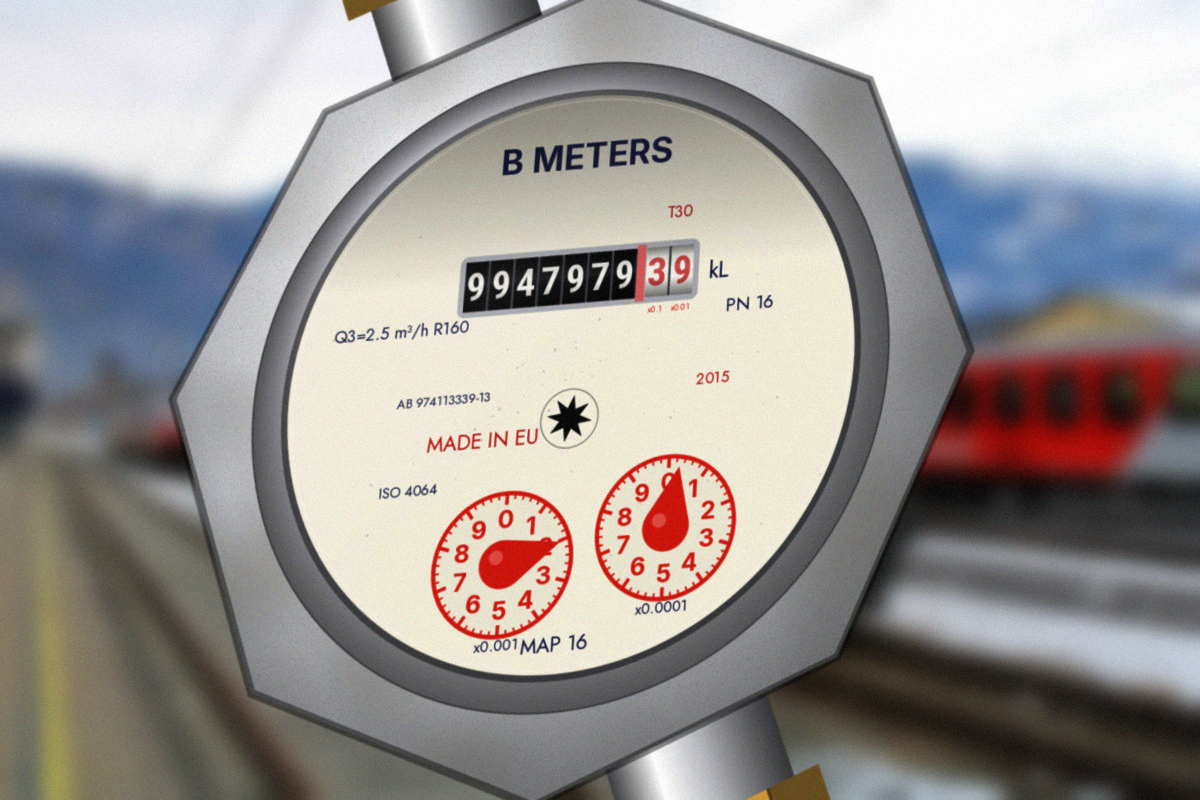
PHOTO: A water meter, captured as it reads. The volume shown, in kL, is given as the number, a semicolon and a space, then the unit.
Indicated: 9947979.3920; kL
